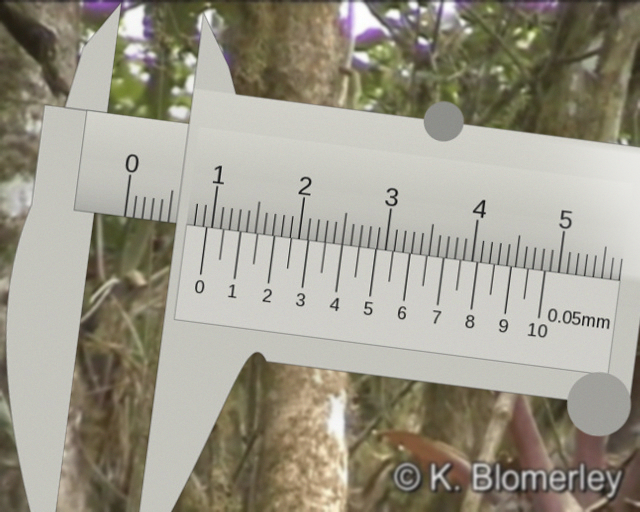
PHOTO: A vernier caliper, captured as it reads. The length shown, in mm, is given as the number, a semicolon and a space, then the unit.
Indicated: 9.4; mm
